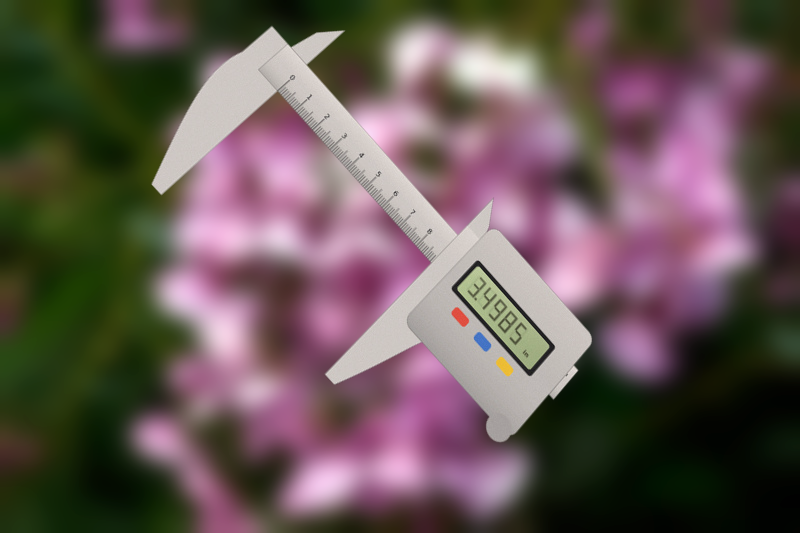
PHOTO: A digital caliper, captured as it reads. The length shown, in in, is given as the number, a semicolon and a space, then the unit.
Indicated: 3.4985; in
